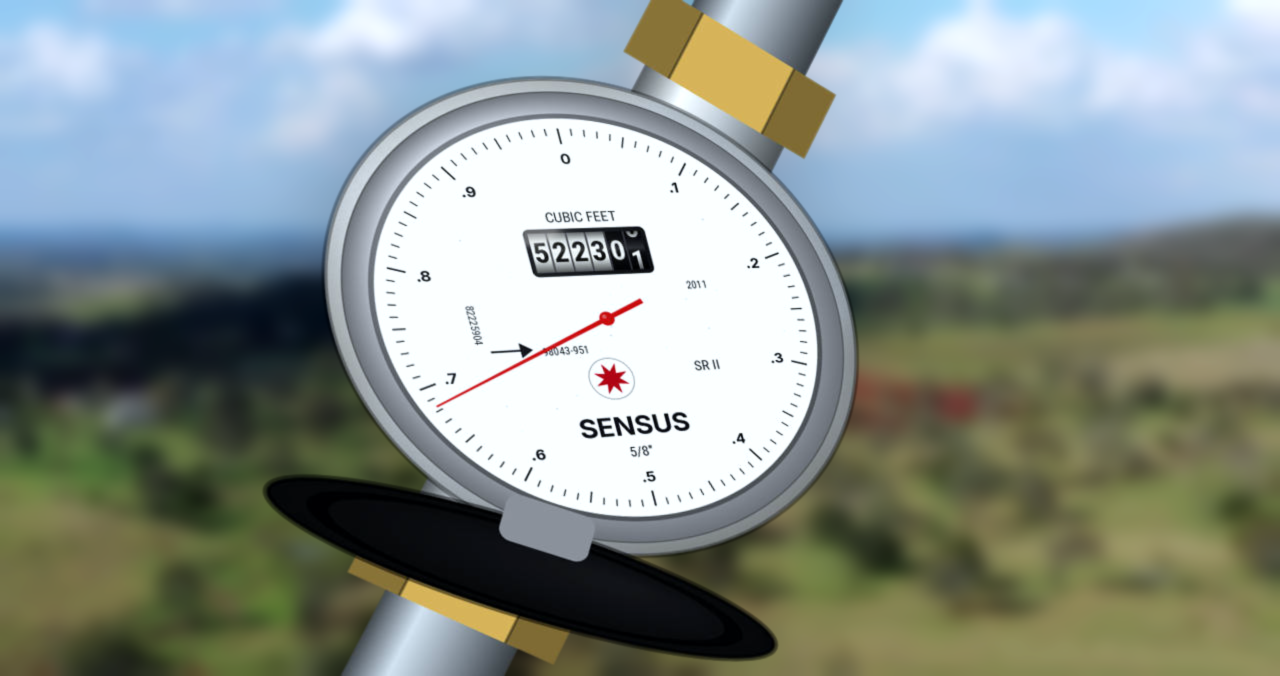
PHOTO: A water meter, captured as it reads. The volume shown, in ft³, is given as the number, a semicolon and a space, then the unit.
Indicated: 522300.68; ft³
